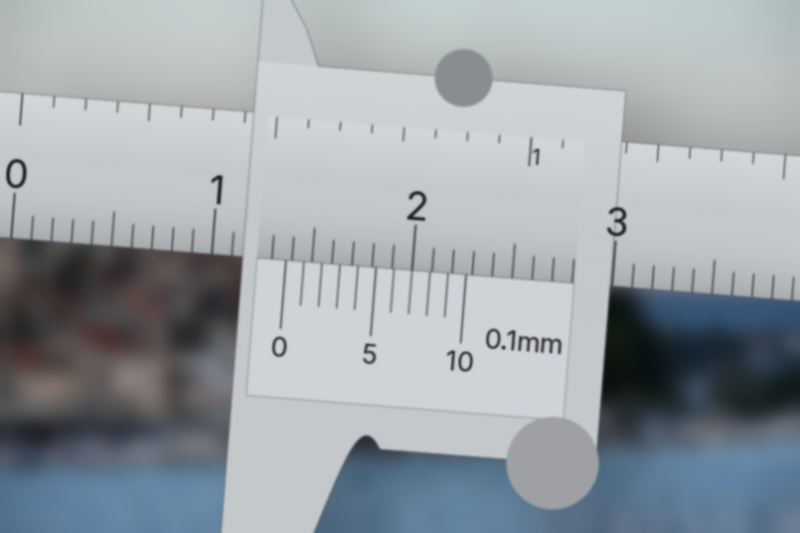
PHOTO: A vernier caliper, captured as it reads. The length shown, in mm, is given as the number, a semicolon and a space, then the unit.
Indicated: 13.7; mm
